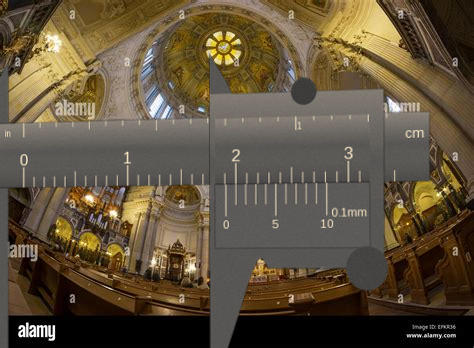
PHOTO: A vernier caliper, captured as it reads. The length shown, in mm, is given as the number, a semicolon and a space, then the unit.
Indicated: 19.1; mm
